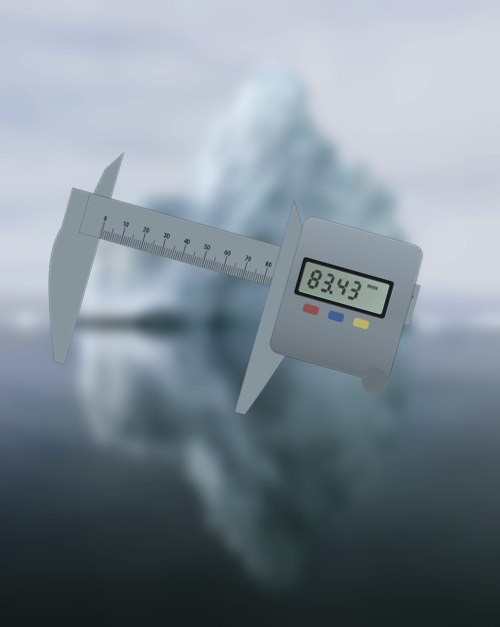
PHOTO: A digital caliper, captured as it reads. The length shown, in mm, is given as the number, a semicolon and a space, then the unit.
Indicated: 83.43; mm
